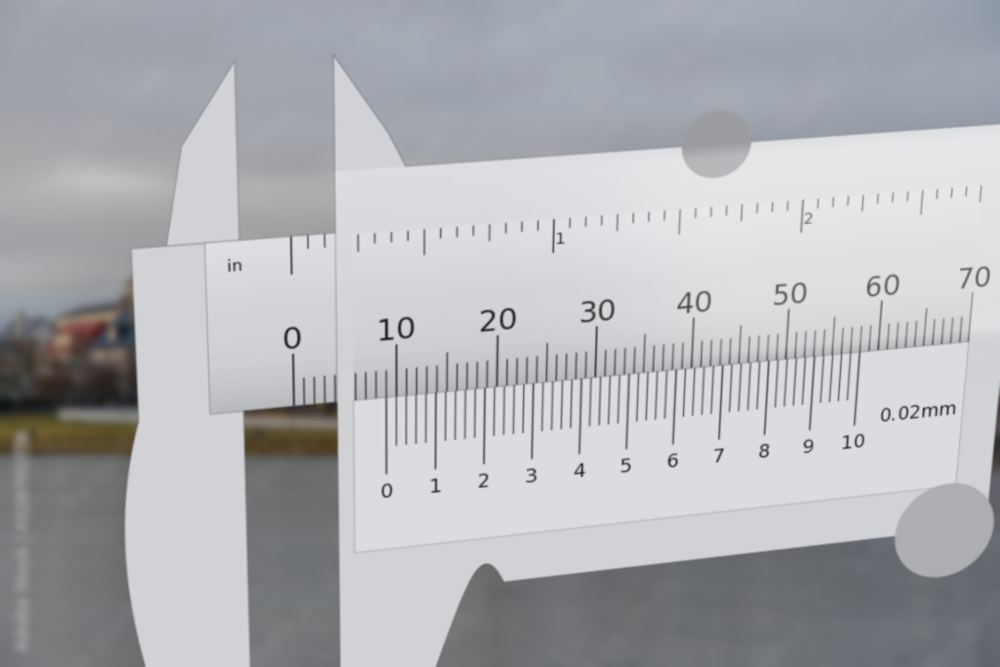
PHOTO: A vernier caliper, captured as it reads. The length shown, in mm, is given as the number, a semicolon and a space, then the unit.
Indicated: 9.0; mm
